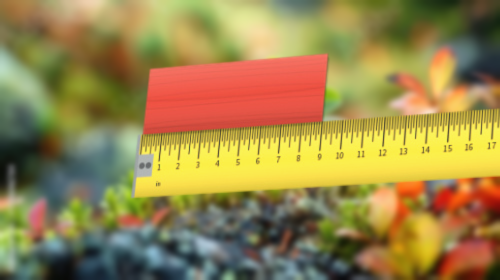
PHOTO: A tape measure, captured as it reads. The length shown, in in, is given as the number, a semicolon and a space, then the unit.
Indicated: 9; in
